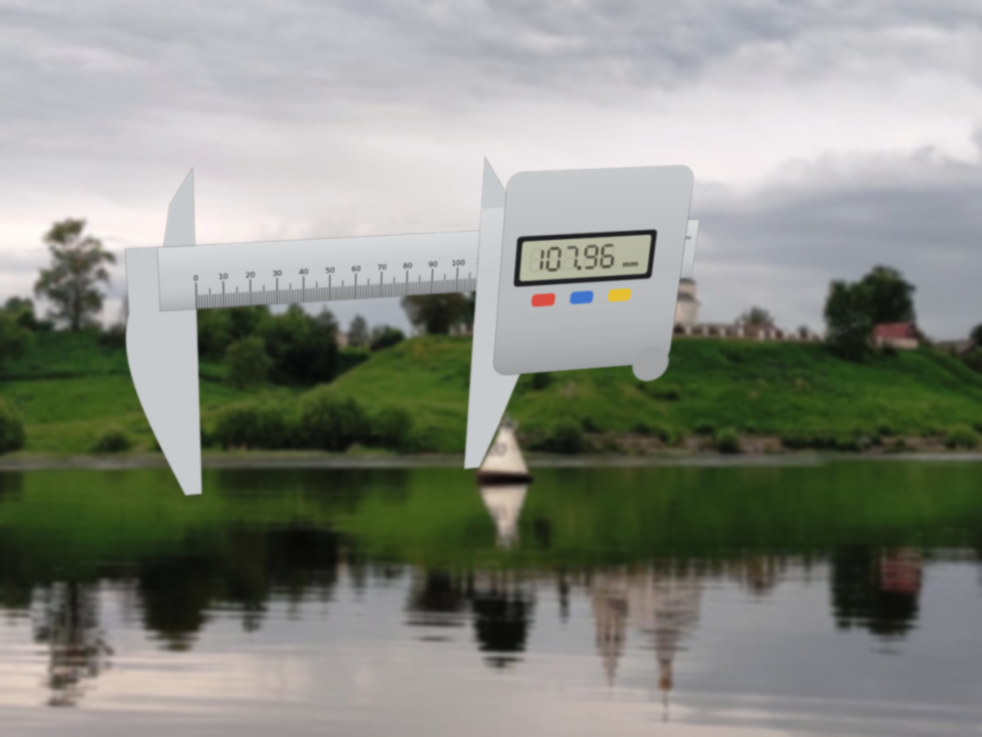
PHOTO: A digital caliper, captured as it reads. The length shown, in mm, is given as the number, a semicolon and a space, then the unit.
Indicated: 107.96; mm
